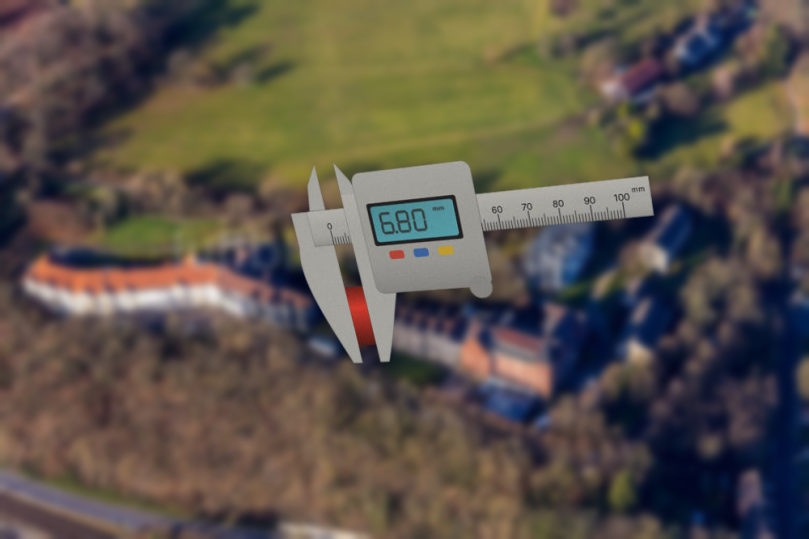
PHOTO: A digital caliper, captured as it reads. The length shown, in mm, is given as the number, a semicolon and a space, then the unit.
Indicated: 6.80; mm
